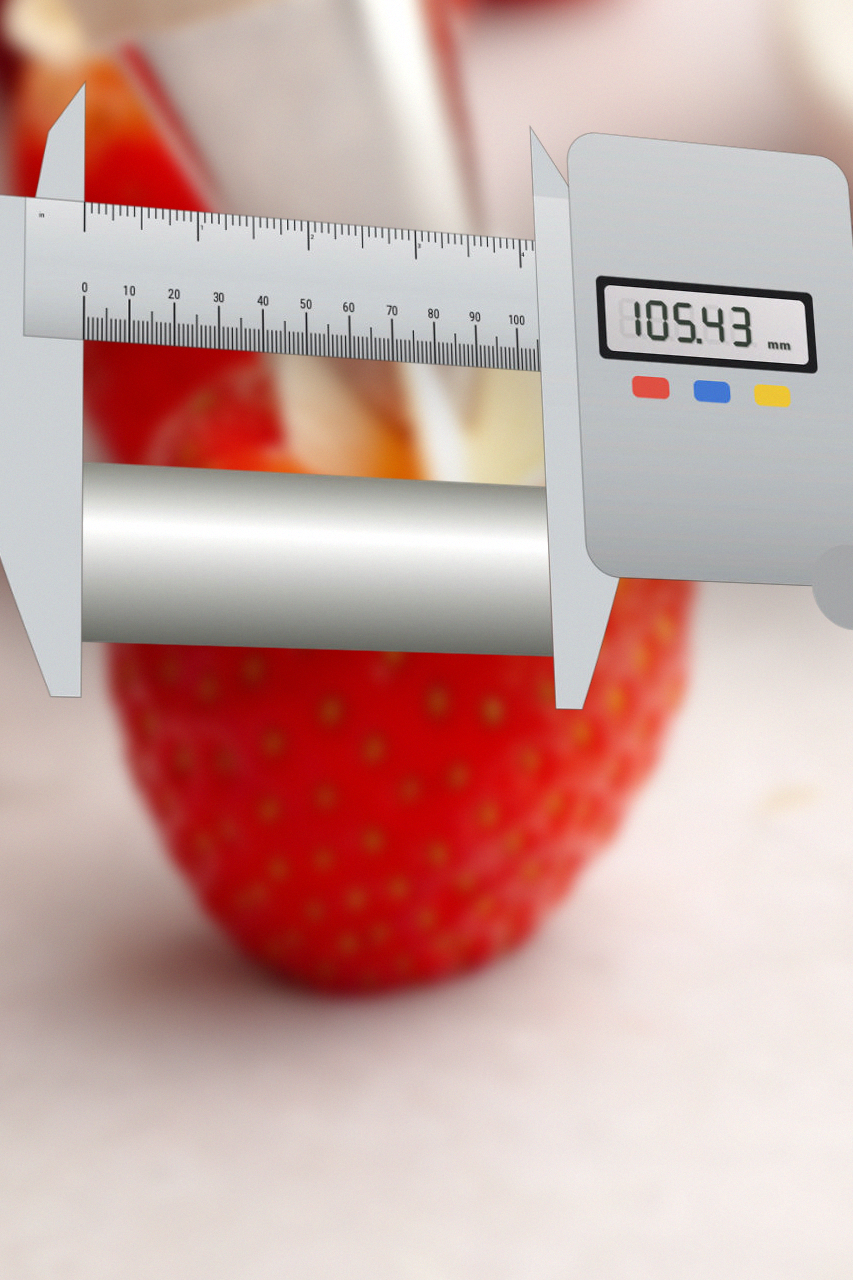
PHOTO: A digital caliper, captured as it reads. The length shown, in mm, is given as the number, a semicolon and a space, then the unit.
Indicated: 105.43; mm
